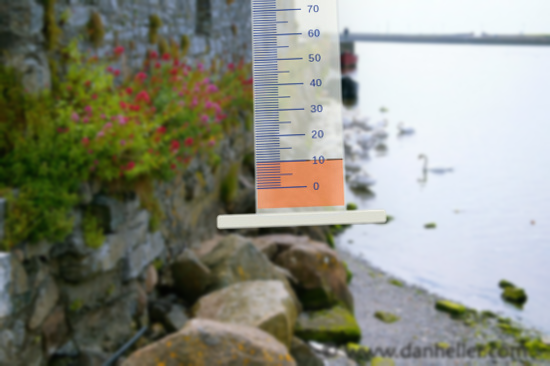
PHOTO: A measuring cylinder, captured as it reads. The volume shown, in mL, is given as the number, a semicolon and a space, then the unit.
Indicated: 10; mL
